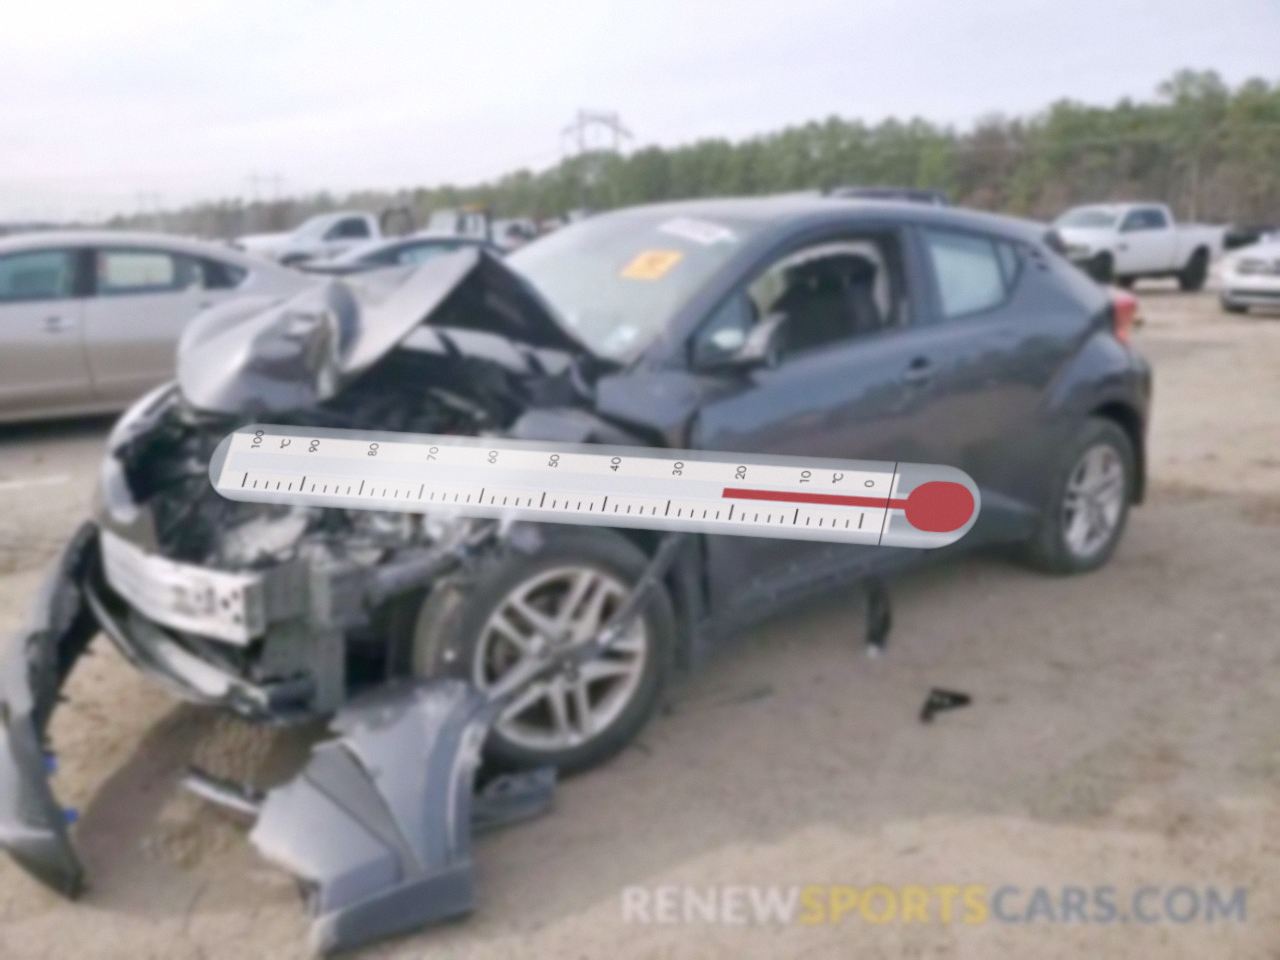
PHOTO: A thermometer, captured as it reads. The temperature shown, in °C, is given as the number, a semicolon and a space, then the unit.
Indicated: 22; °C
